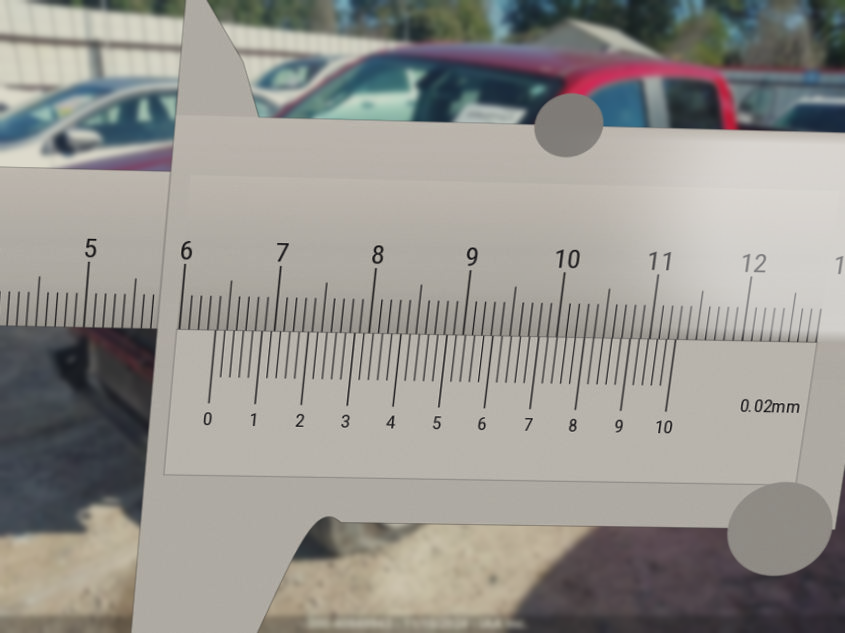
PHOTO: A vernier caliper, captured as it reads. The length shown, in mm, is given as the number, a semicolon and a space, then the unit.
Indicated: 63.8; mm
